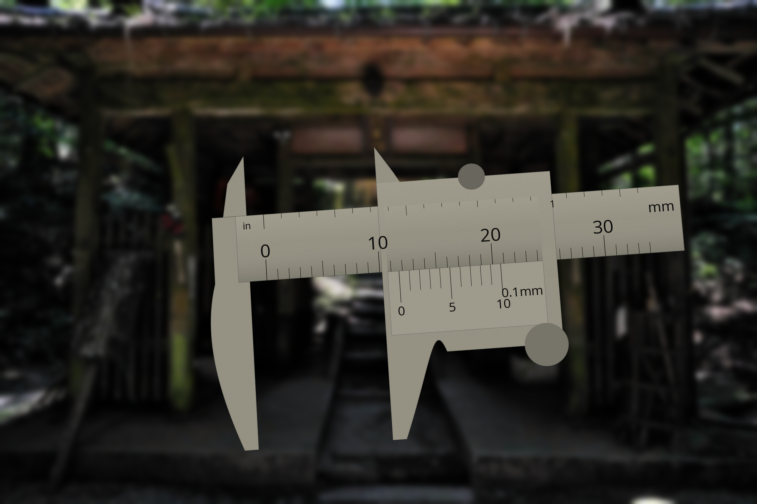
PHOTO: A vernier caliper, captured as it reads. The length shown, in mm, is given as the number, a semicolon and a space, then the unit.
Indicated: 11.7; mm
